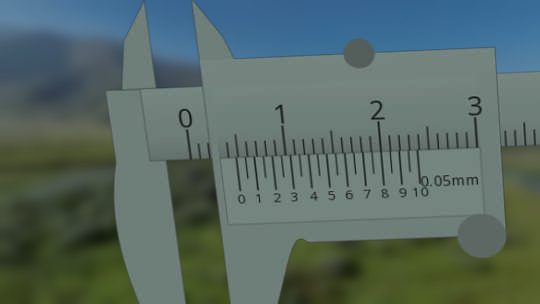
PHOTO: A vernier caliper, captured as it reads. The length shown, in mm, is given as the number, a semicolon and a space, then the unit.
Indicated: 4.8; mm
